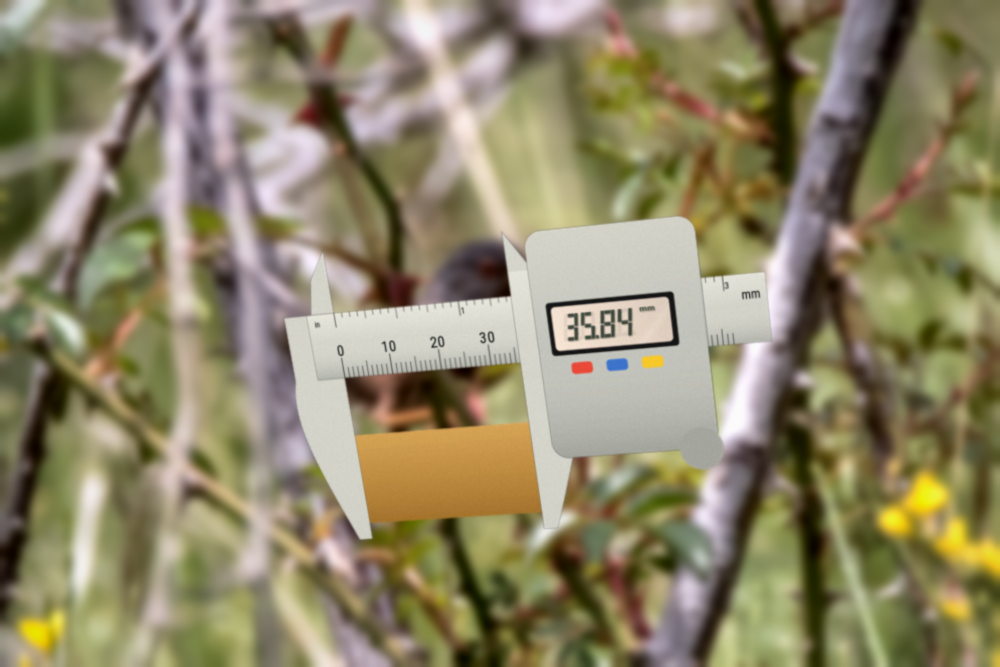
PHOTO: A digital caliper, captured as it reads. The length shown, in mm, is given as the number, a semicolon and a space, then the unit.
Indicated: 35.84; mm
